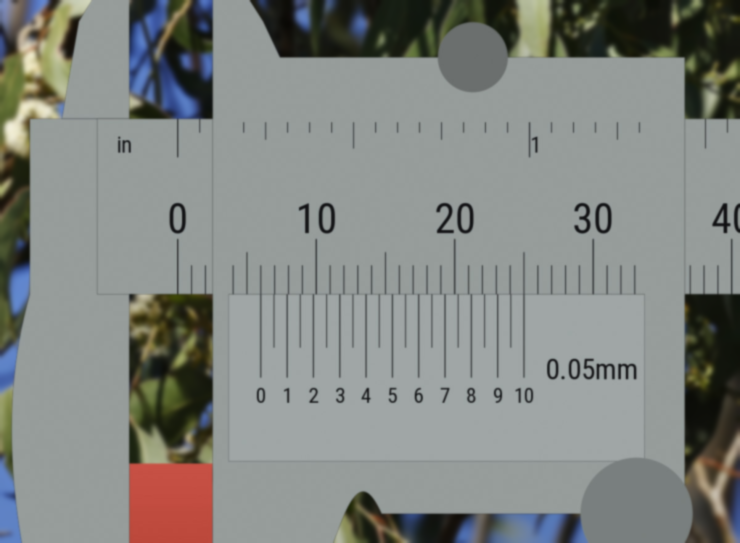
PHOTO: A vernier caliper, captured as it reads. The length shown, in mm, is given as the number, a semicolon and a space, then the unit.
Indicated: 6.0; mm
